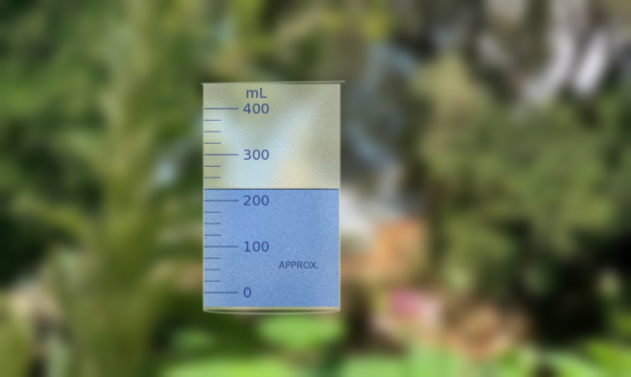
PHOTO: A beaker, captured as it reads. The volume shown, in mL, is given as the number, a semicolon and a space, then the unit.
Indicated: 225; mL
